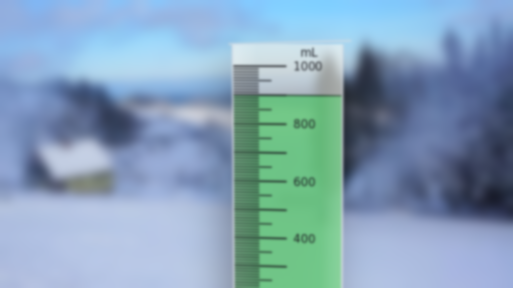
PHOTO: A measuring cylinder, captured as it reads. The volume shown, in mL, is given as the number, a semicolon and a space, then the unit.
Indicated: 900; mL
